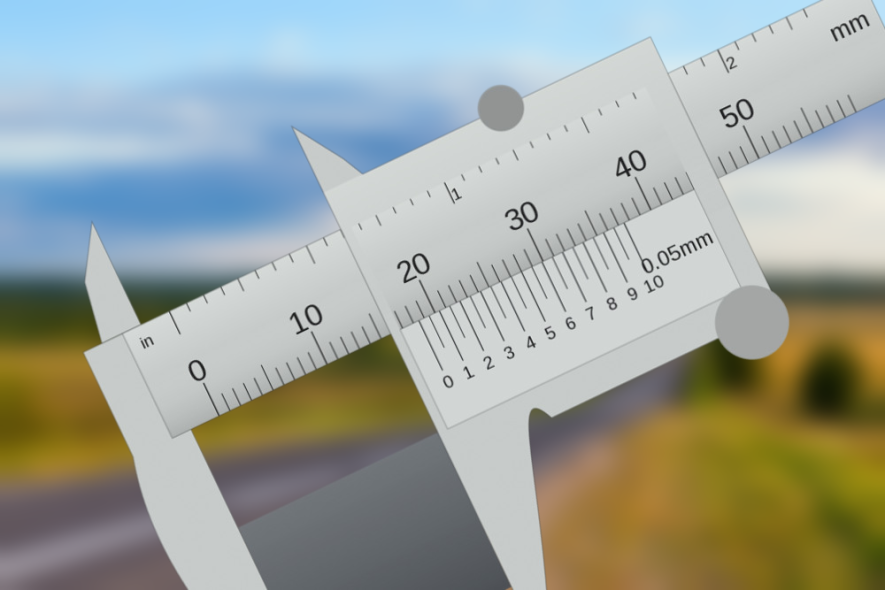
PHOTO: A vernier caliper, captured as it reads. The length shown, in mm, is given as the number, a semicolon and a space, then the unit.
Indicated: 18.5; mm
